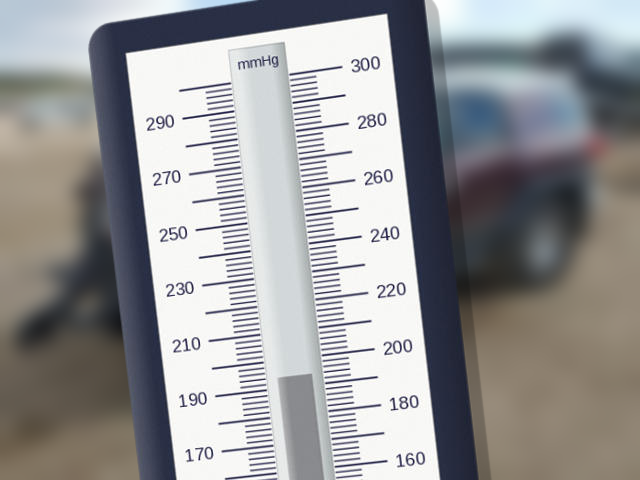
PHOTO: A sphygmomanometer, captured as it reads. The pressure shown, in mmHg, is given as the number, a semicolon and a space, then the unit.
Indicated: 194; mmHg
